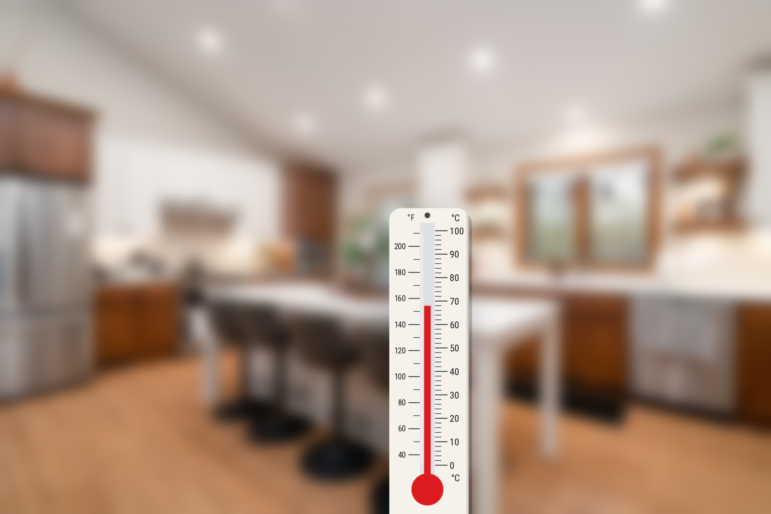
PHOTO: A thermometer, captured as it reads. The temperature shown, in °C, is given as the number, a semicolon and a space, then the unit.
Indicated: 68; °C
